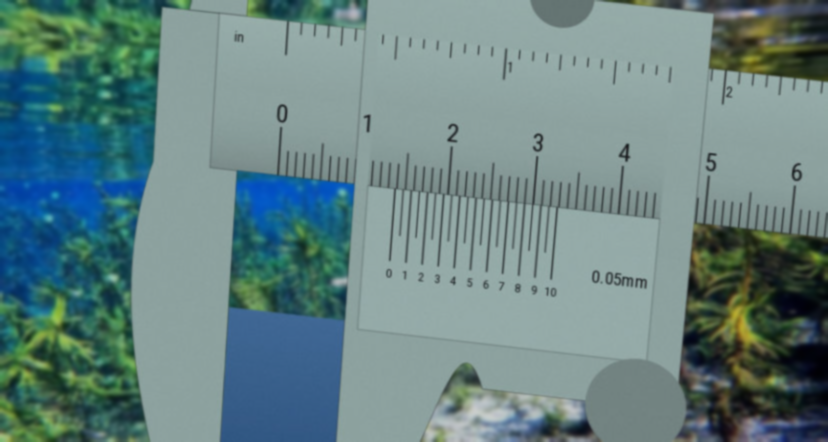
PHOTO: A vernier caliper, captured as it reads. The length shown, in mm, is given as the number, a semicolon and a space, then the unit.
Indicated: 13.8; mm
